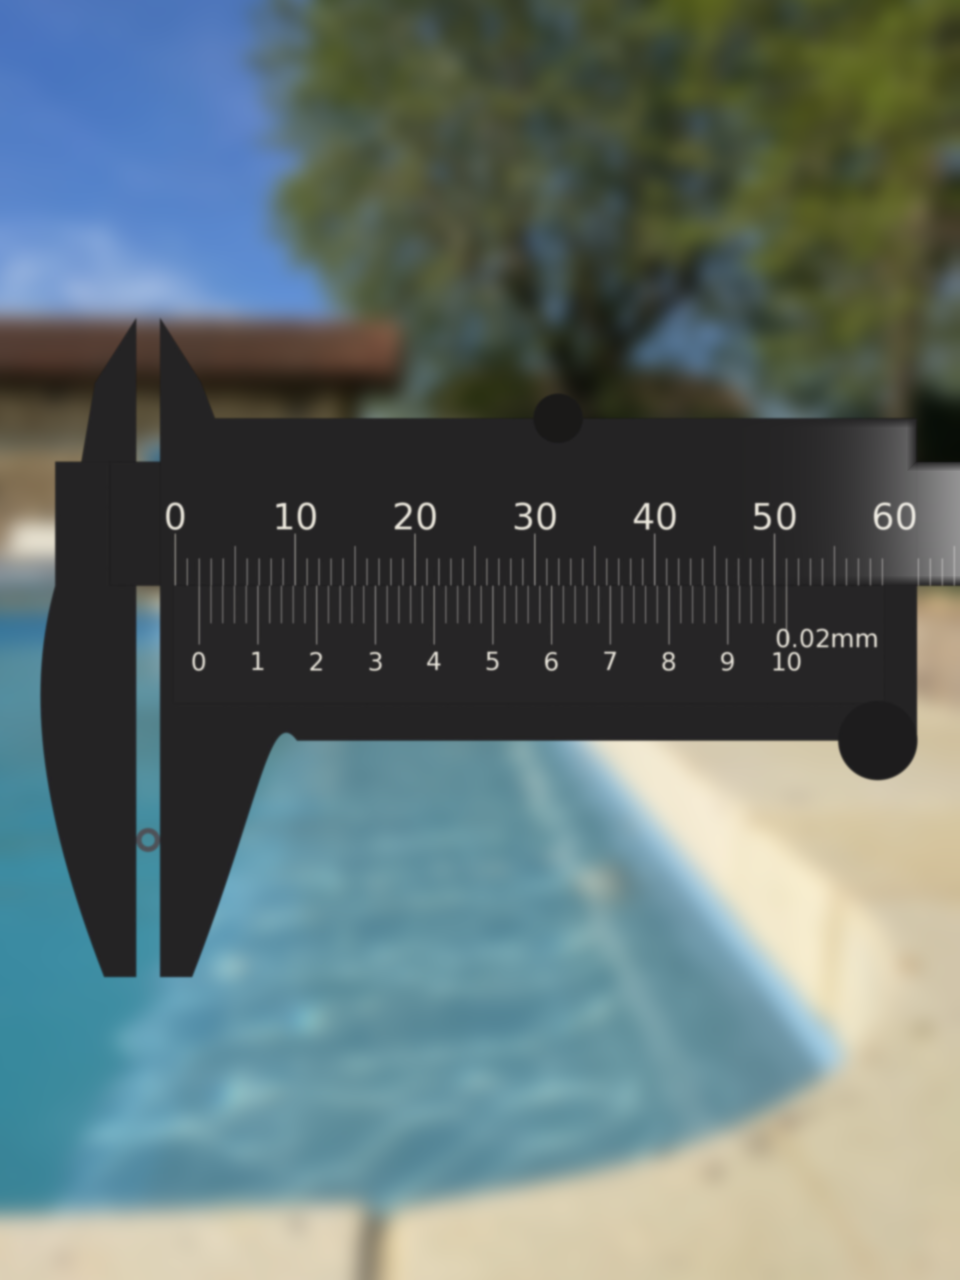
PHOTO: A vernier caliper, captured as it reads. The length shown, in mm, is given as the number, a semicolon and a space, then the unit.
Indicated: 2.0; mm
